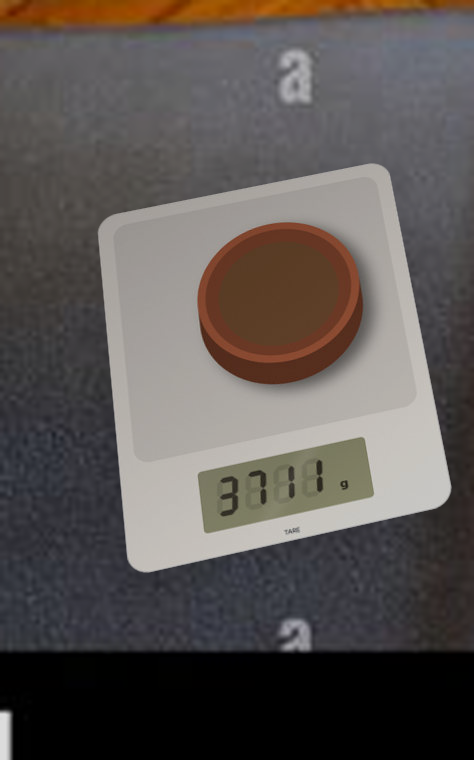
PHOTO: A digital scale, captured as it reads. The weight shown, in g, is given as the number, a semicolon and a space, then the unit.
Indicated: 3711; g
